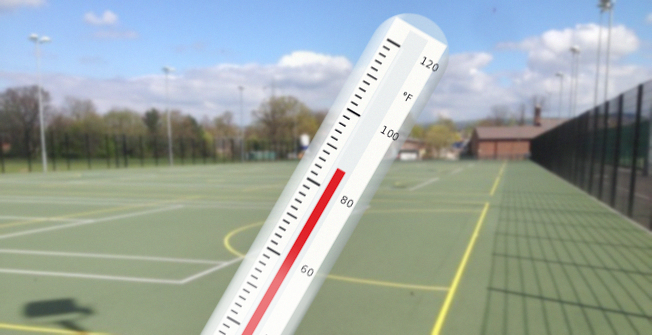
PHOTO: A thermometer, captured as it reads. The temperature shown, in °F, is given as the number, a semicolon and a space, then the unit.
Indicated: 86; °F
